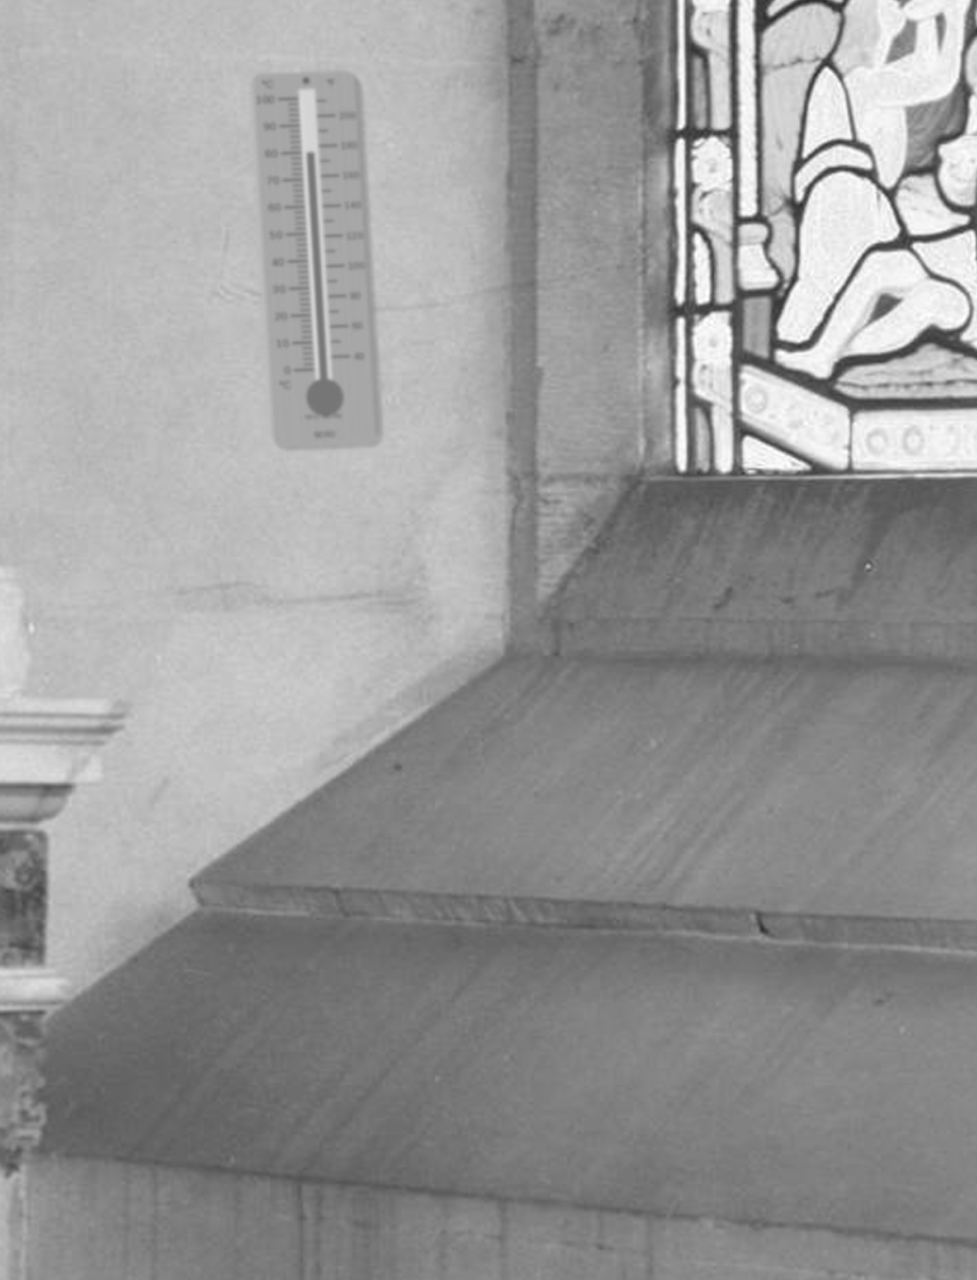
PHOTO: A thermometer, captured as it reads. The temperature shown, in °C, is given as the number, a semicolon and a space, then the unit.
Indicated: 80; °C
